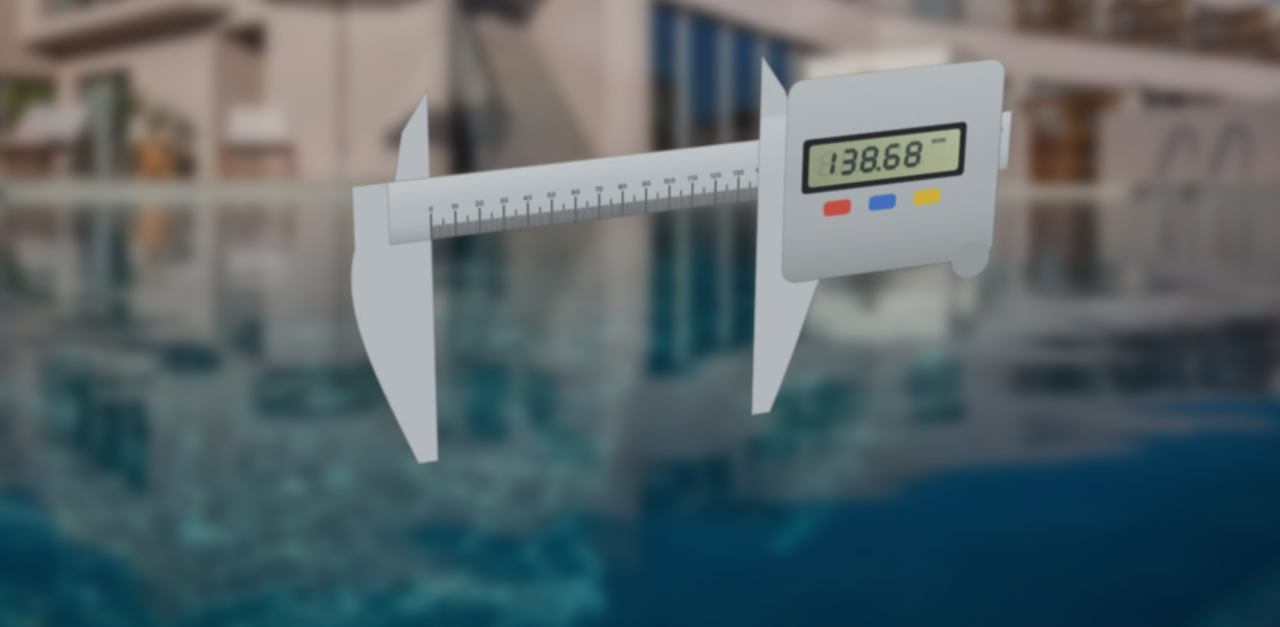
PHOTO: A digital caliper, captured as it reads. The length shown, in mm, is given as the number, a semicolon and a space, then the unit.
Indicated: 138.68; mm
